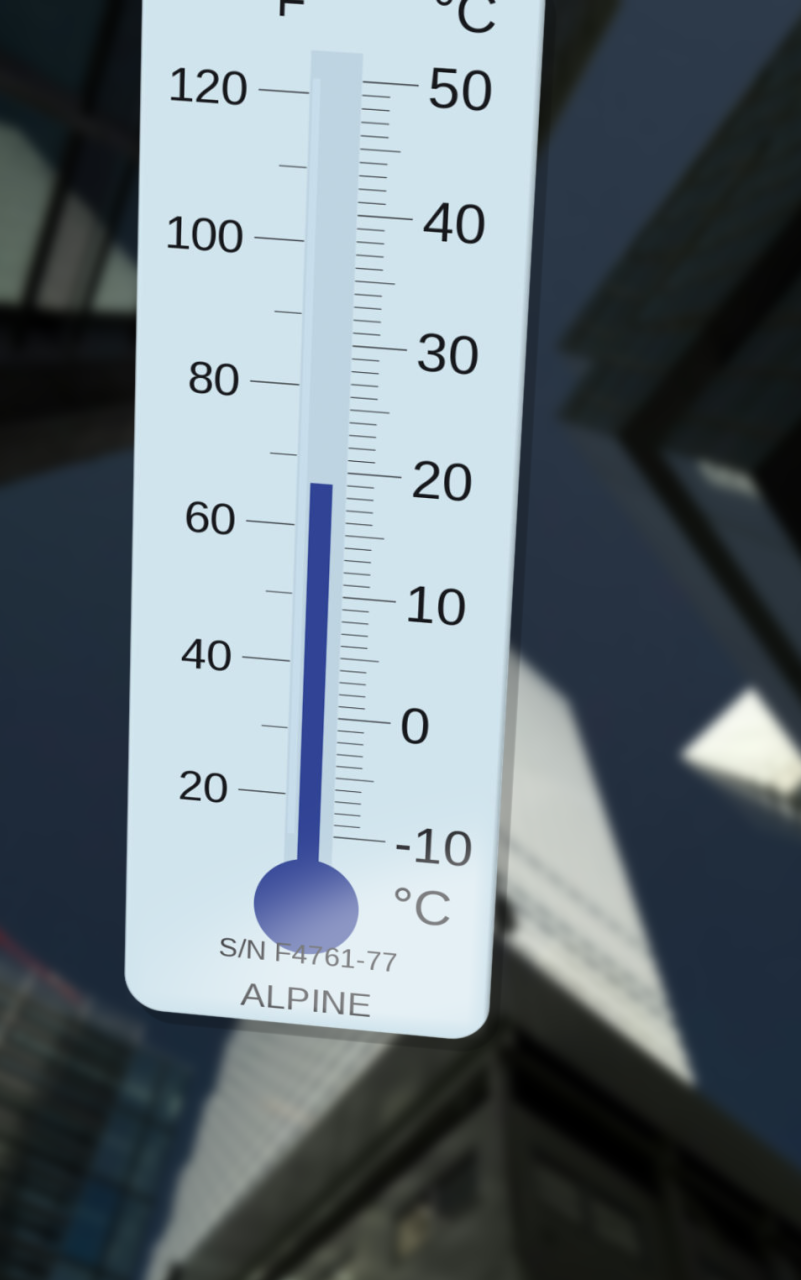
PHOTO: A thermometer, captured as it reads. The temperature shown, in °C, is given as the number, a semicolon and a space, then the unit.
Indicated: 19; °C
